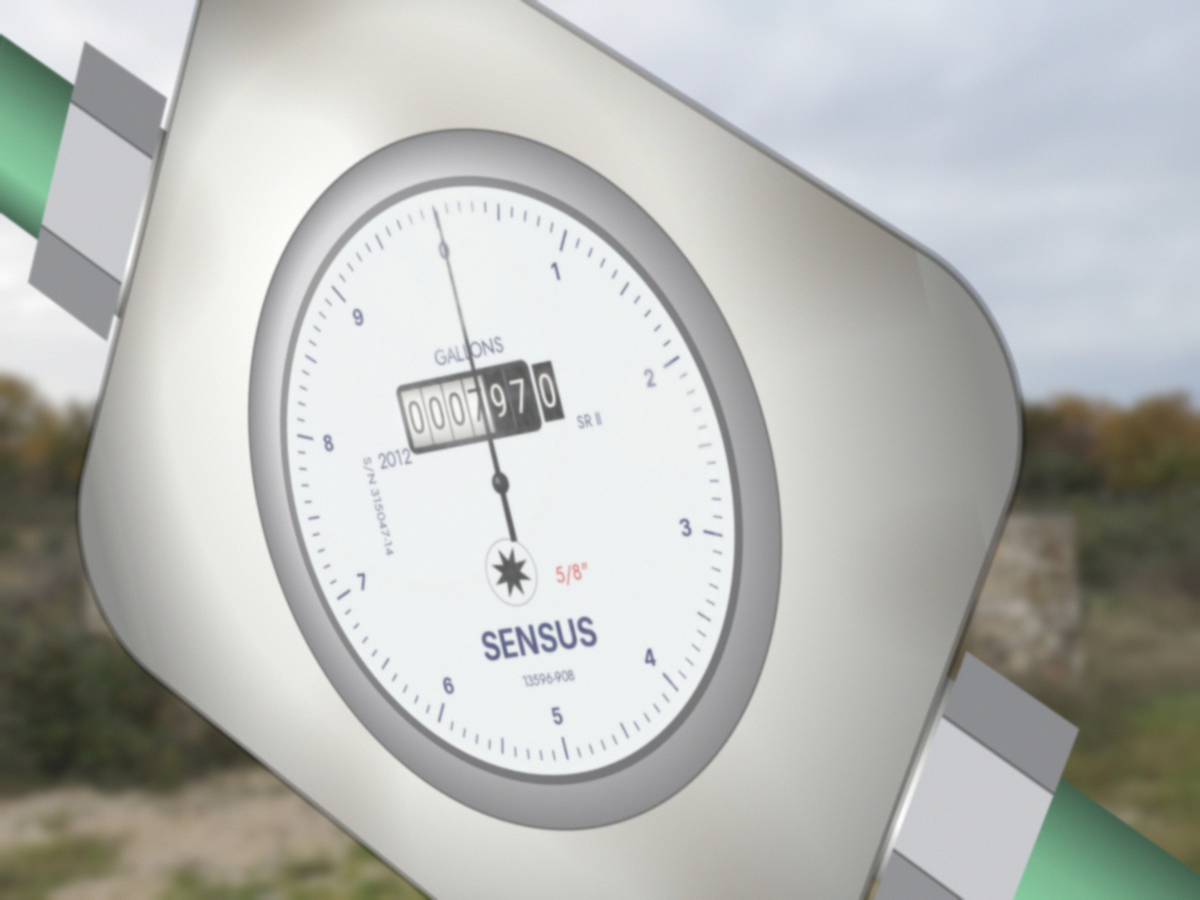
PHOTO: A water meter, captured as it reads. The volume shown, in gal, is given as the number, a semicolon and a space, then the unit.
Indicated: 7970.0; gal
